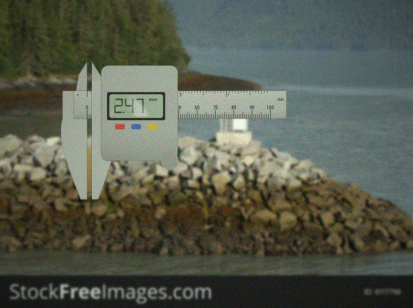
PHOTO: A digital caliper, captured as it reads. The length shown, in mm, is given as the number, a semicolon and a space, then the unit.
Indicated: 2.47; mm
